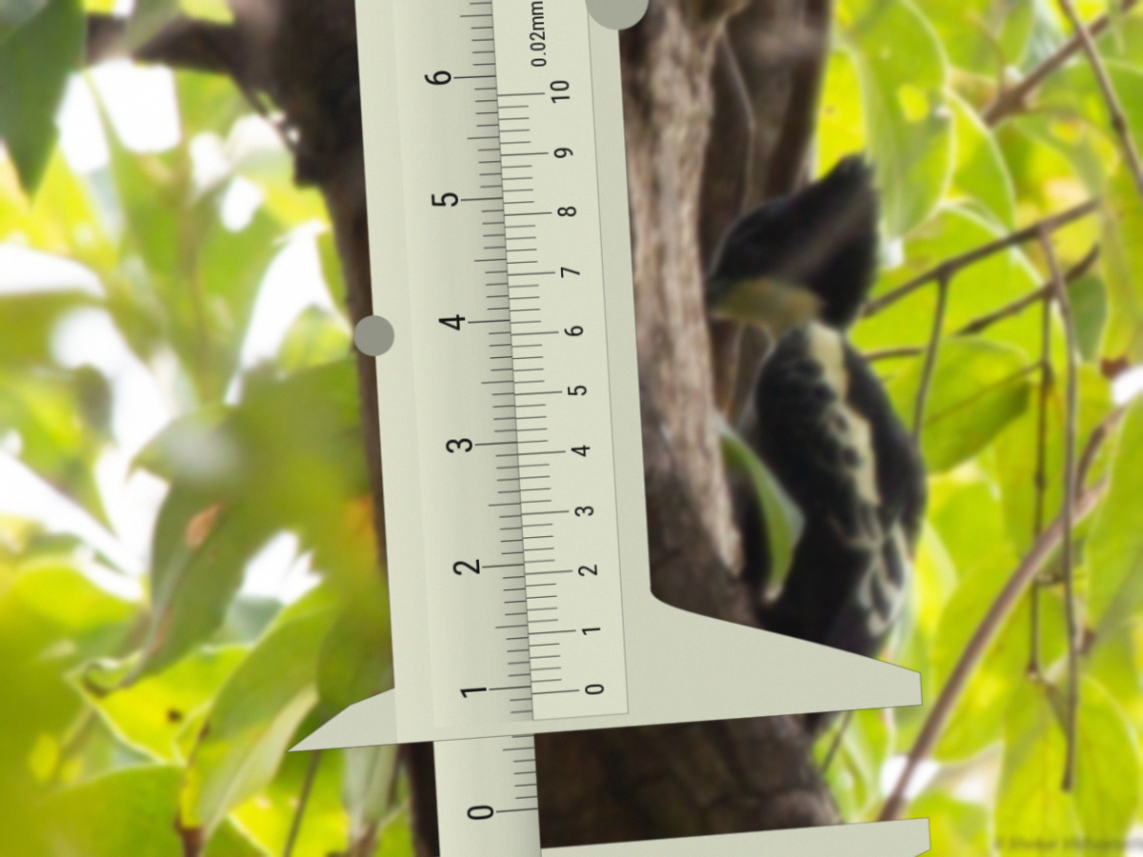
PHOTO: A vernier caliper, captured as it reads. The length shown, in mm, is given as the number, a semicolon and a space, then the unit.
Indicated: 9.4; mm
